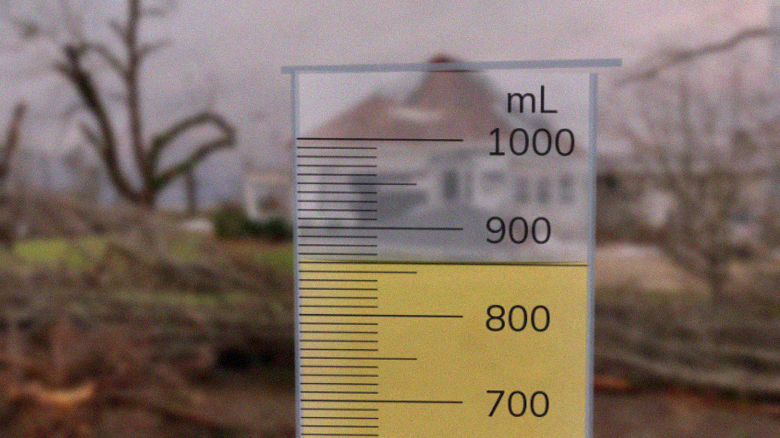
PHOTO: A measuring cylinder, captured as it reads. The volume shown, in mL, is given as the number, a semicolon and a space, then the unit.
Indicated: 860; mL
